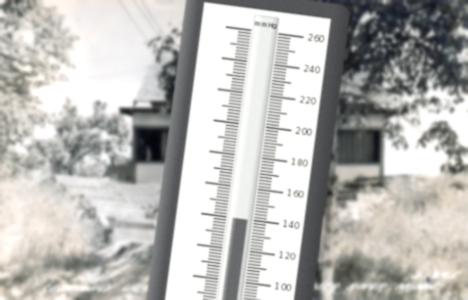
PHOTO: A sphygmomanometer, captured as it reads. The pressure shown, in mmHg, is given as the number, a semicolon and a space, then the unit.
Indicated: 140; mmHg
